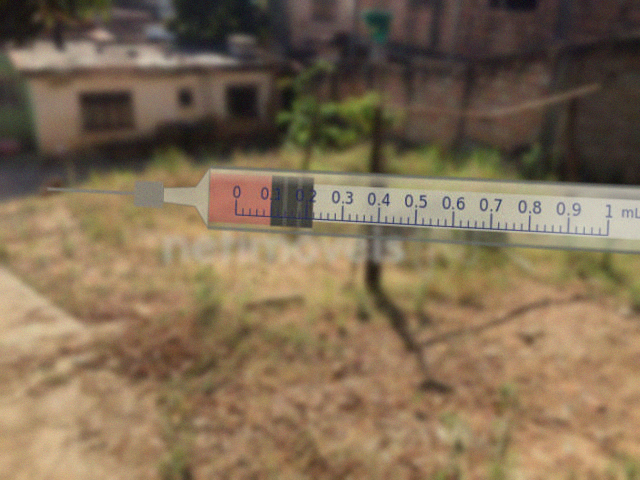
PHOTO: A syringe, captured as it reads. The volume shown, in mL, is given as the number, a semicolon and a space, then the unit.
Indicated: 0.1; mL
